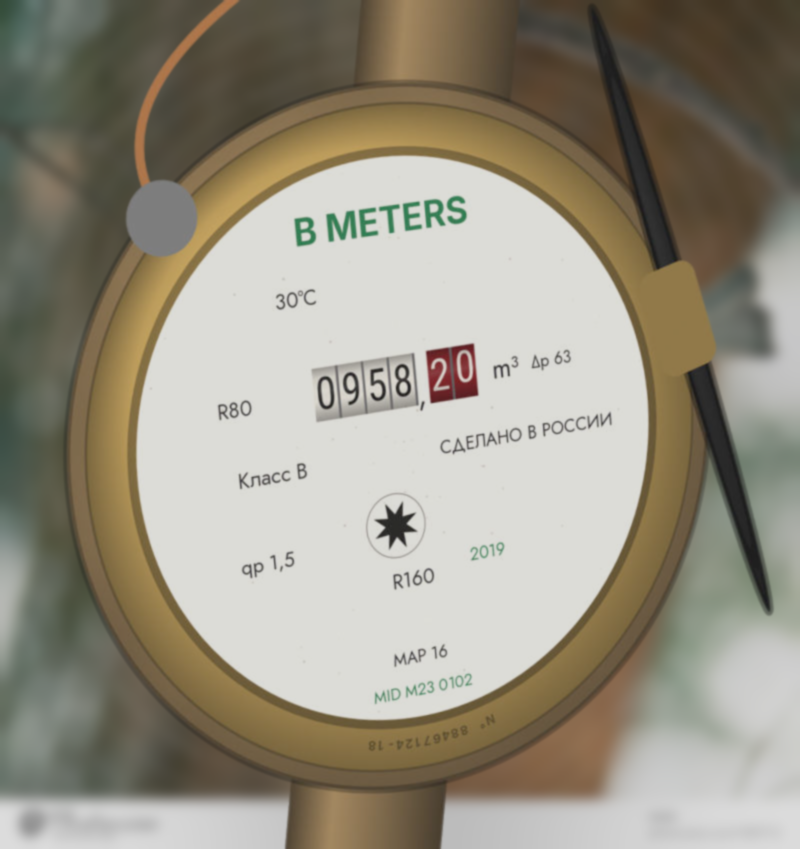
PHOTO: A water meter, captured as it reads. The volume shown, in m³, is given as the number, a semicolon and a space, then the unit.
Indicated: 958.20; m³
